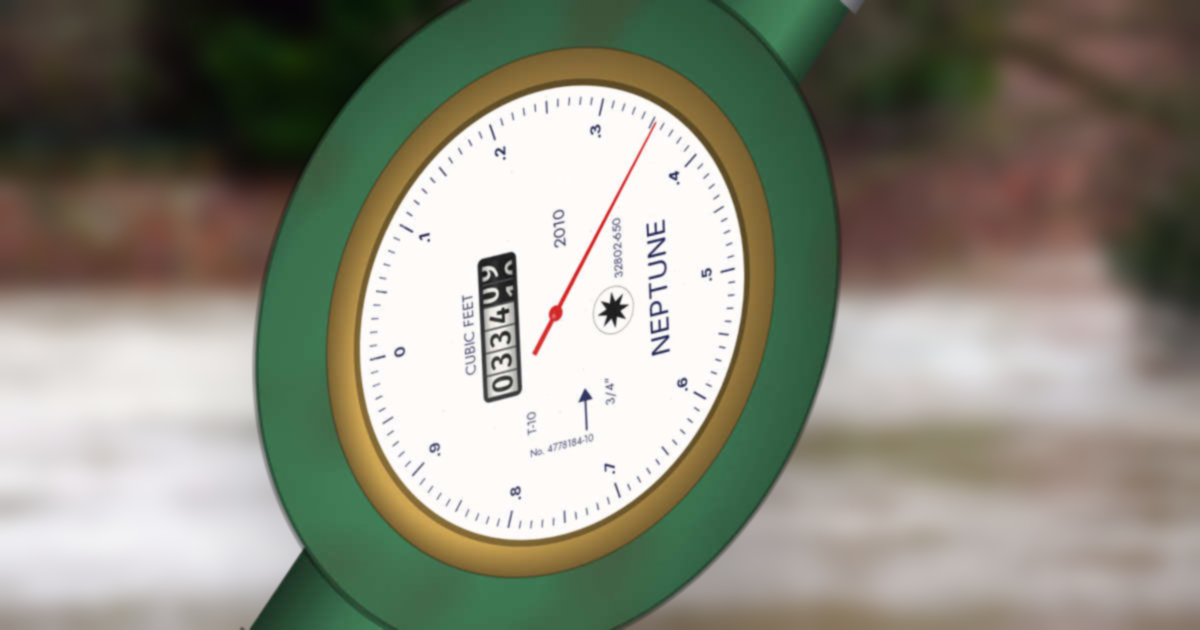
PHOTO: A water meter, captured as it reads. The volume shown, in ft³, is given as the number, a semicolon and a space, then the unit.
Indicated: 33409.35; ft³
